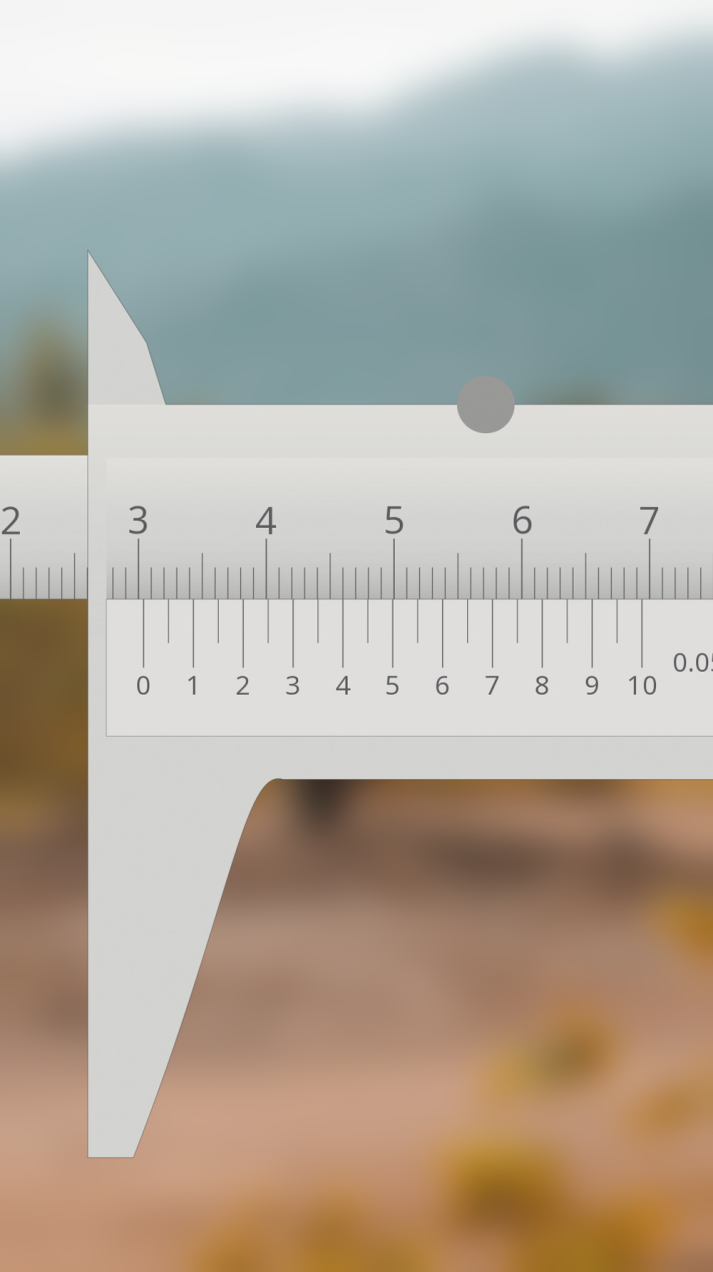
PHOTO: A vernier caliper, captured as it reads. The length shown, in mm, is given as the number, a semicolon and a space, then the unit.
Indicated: 30.4; mm
